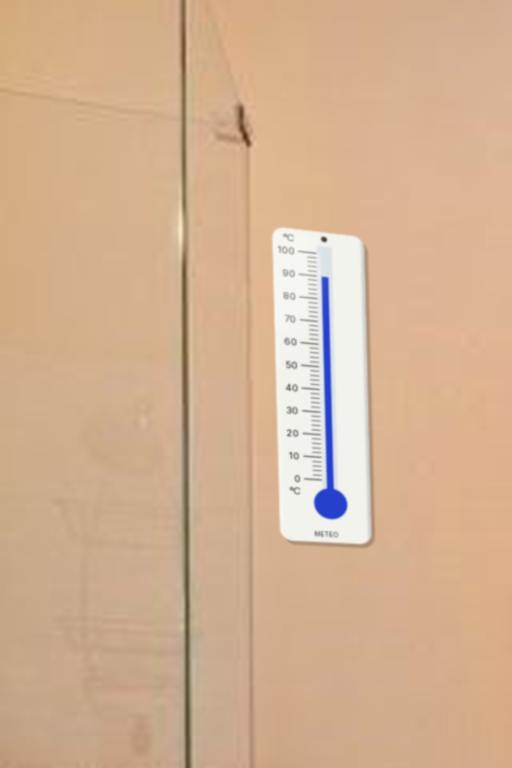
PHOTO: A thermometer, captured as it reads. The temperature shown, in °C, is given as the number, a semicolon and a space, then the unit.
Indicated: 90; °C
